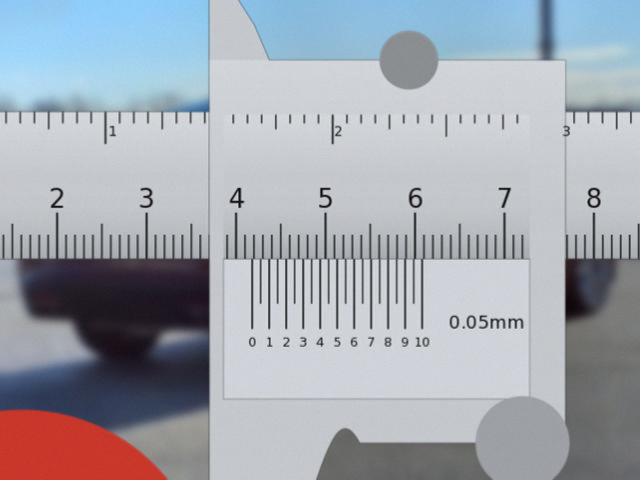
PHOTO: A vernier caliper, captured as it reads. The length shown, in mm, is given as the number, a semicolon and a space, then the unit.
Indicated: 41.8; mm
